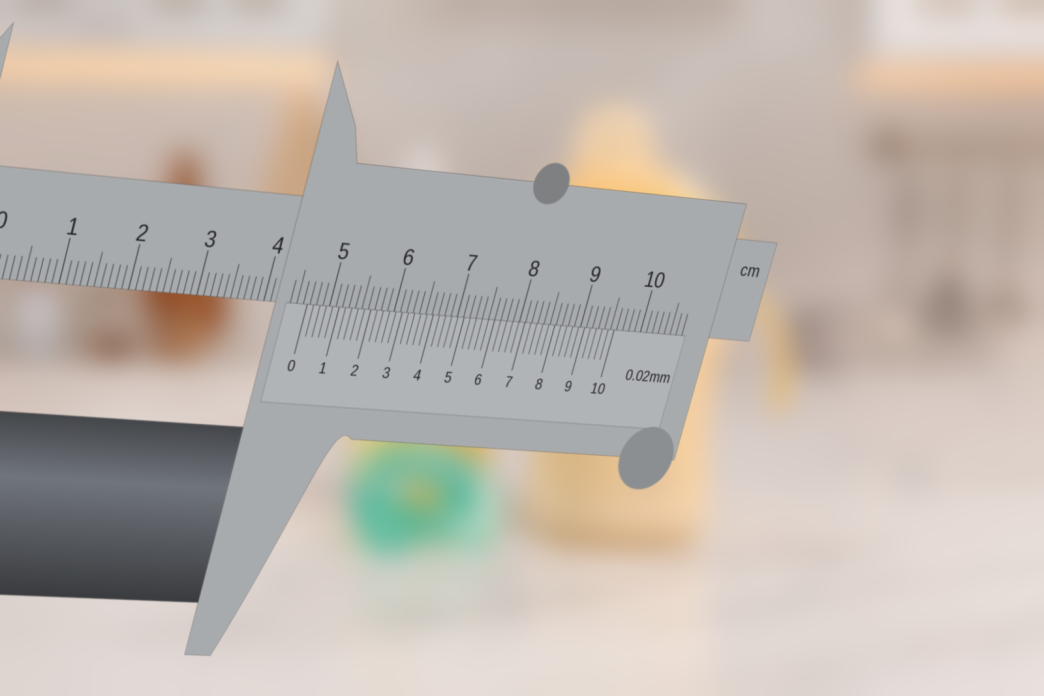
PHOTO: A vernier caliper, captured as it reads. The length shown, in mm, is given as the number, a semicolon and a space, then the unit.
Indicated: 46.6; mm
